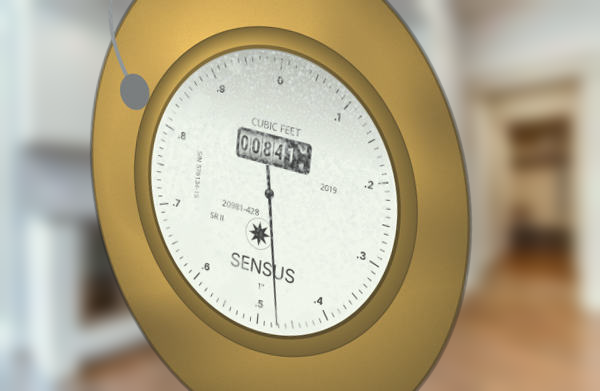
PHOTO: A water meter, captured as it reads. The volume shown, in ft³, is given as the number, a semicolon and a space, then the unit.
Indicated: 8410.47; ft³
